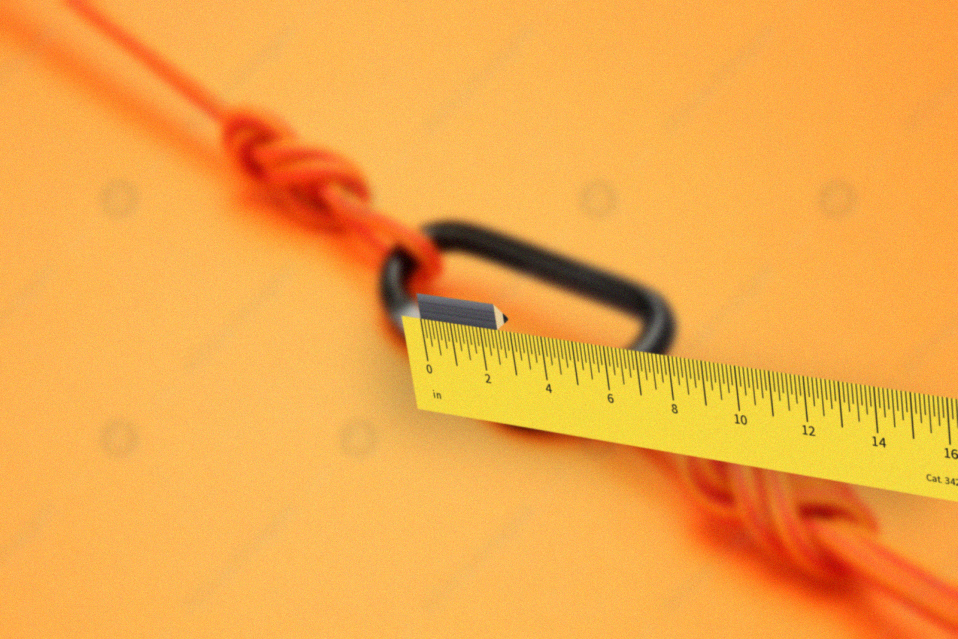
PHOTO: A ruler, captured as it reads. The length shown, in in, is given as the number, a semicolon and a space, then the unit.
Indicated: 3; in
